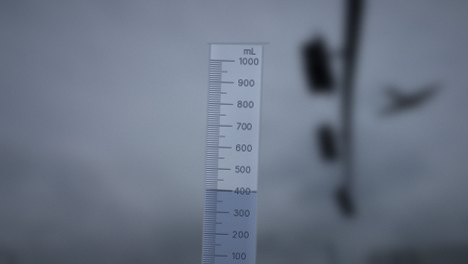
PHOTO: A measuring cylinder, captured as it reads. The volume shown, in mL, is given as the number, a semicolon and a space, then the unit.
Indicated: 400; mL
